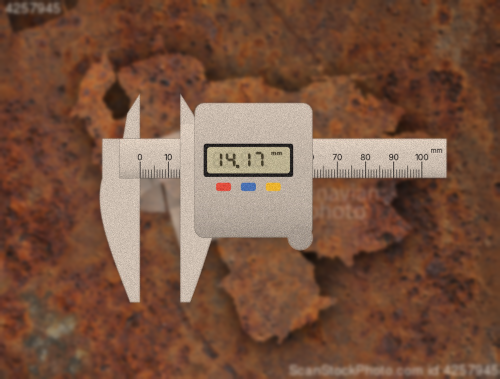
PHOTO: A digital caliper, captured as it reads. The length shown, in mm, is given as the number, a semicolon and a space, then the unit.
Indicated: 14.17; mm
